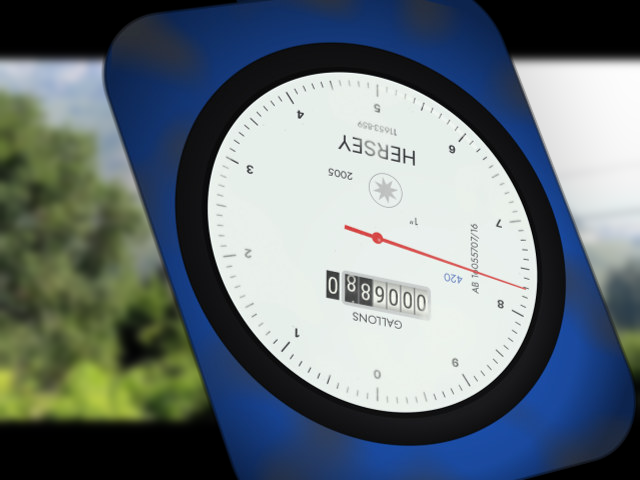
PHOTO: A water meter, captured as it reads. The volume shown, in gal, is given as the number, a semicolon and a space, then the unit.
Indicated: 6877.7; gal
